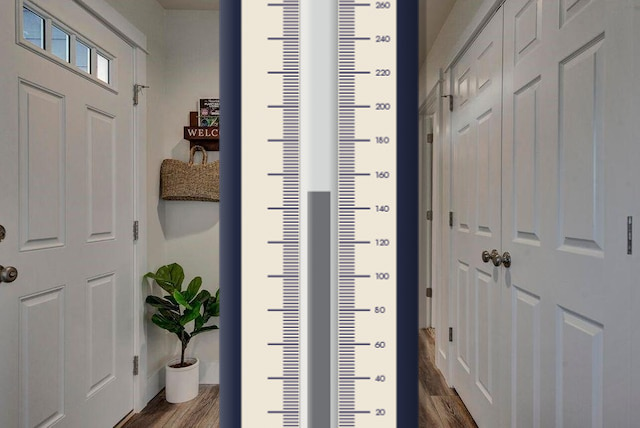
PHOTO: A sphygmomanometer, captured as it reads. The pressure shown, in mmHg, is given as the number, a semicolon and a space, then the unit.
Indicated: 150; mmHg
